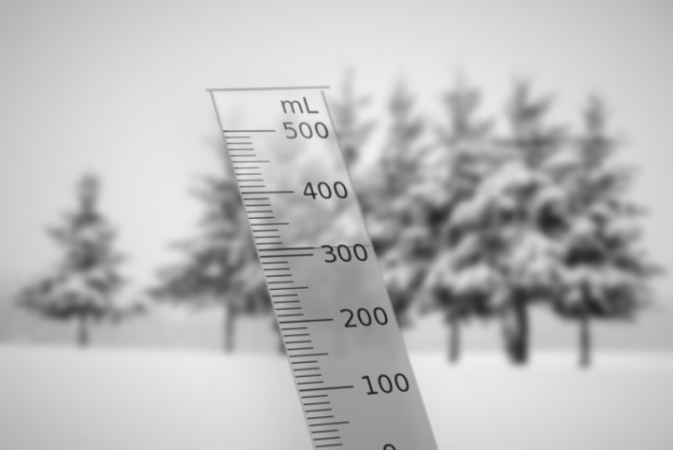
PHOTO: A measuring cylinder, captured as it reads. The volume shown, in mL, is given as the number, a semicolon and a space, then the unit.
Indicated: 310; mL
